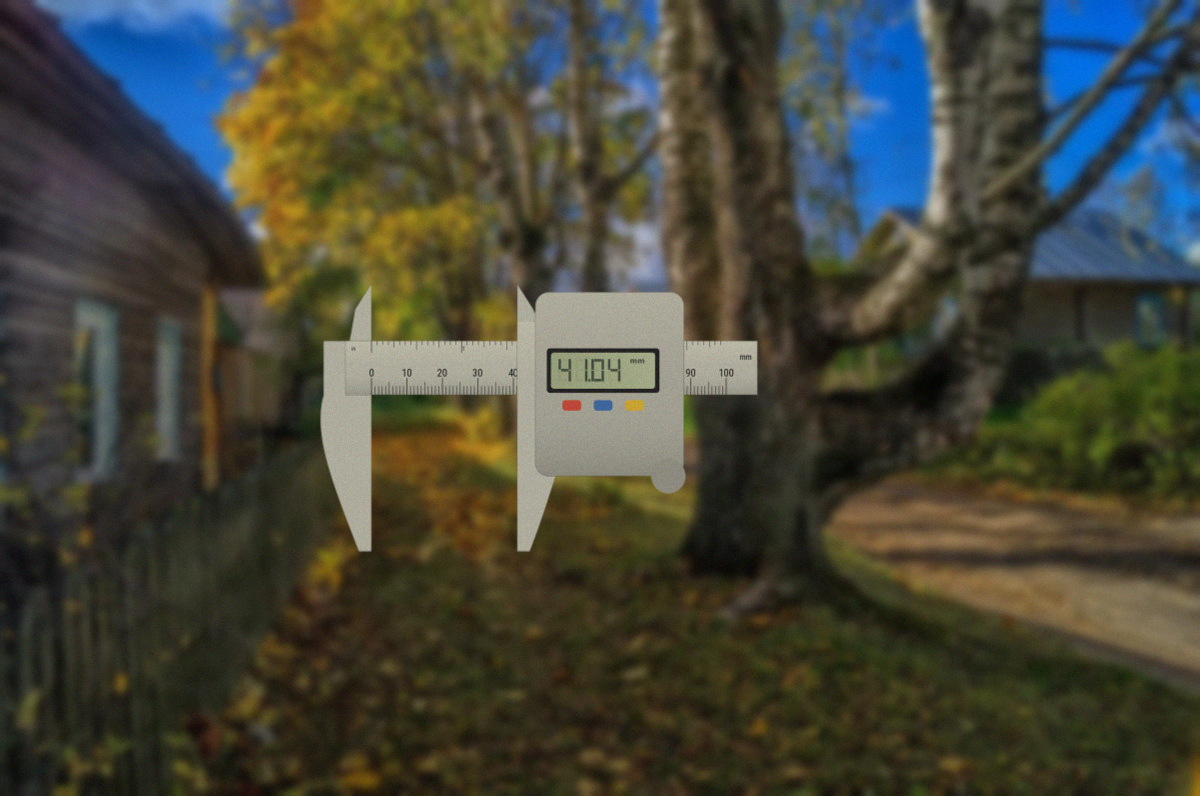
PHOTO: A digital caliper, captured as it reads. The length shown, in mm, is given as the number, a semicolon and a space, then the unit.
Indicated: 41.04; mm
